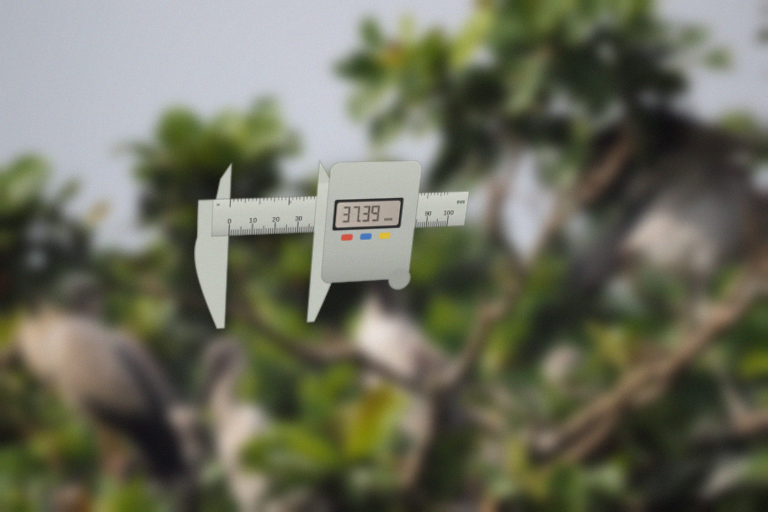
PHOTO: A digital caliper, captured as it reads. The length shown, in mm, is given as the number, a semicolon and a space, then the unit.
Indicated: 37.39; mm
